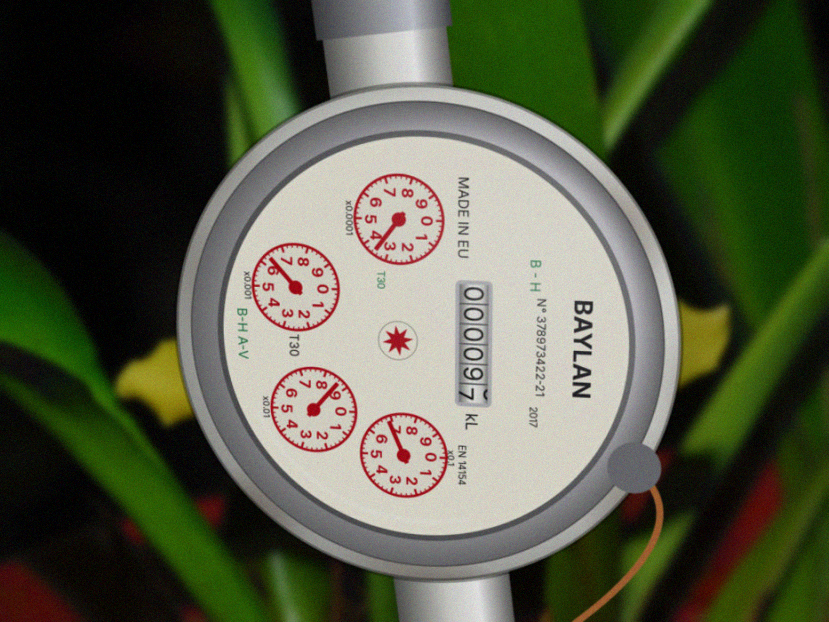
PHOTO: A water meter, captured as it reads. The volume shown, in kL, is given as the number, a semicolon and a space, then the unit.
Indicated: 96.6863; kL
